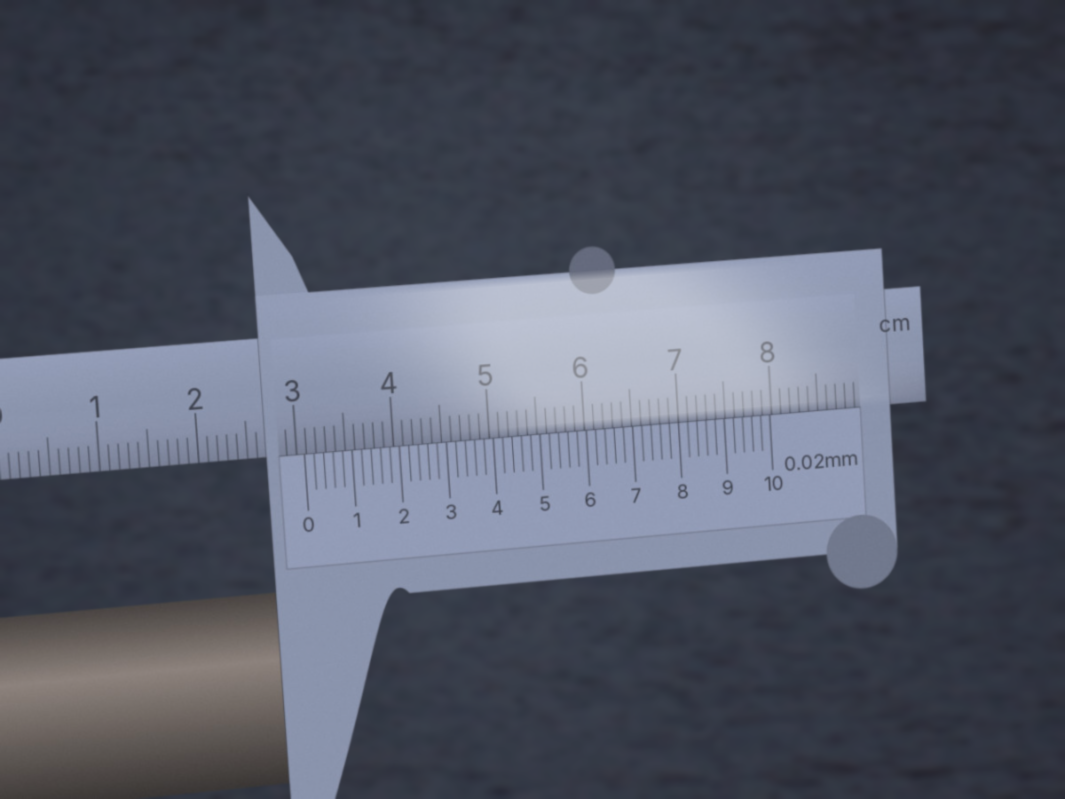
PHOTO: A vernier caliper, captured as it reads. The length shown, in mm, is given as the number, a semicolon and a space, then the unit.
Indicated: 30.8; mm
